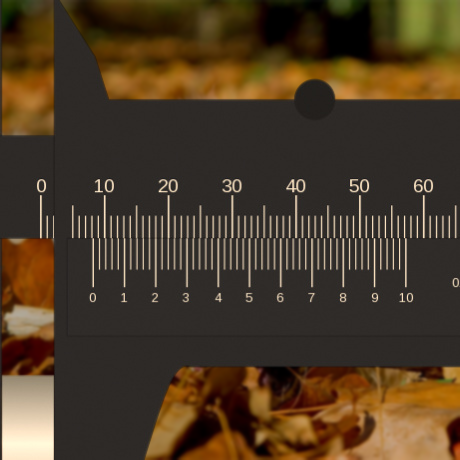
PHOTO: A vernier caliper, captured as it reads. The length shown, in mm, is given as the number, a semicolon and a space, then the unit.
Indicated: 8.2; mm
